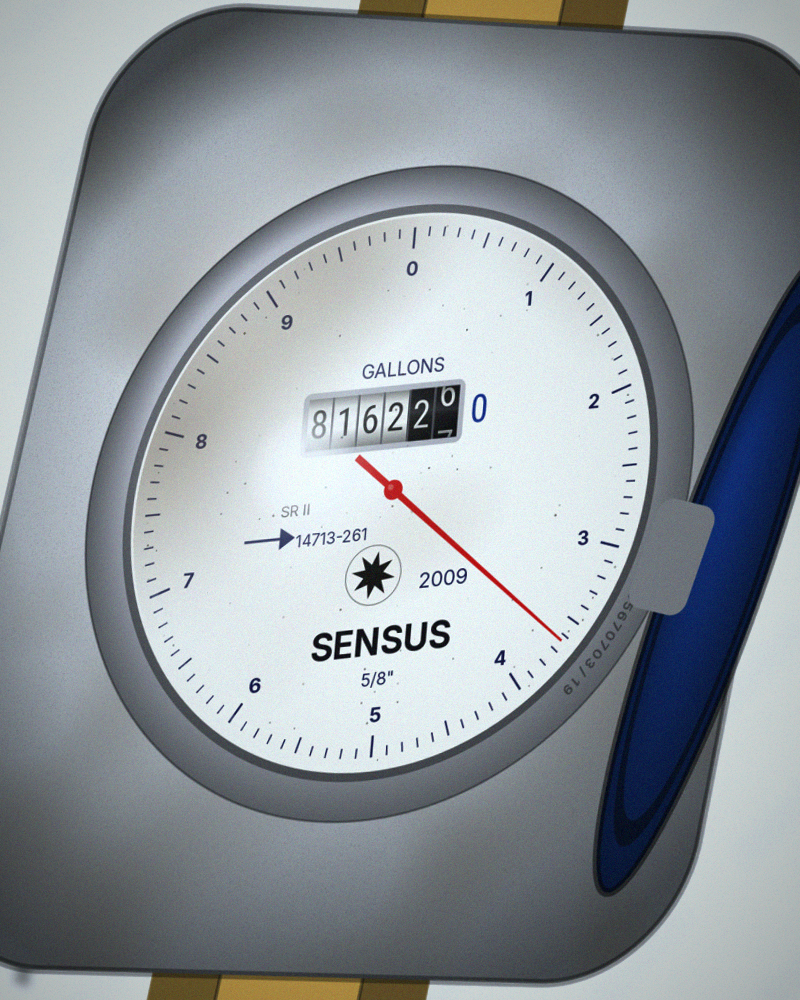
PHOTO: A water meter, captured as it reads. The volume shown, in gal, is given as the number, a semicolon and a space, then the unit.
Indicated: 8162263.6; gal
